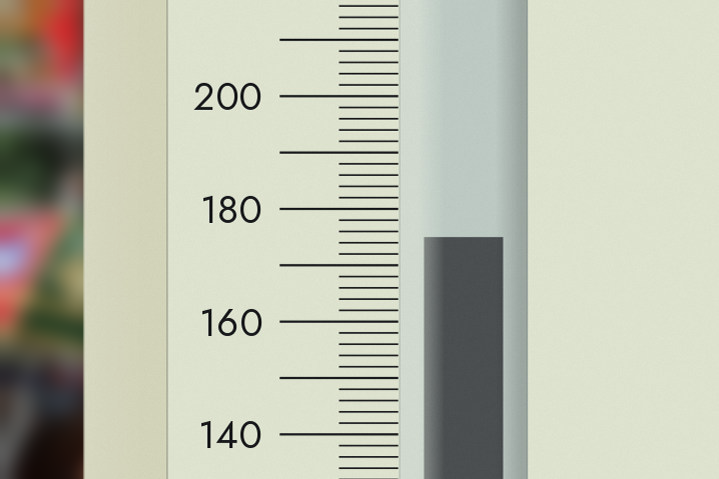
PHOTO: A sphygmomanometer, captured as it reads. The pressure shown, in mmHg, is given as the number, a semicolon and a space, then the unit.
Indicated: 175; mmHg
